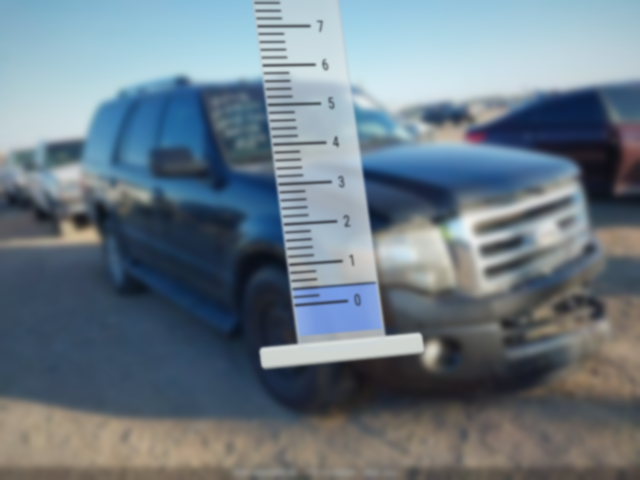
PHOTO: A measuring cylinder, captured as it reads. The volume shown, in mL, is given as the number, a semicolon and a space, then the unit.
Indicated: 0.4; mL
